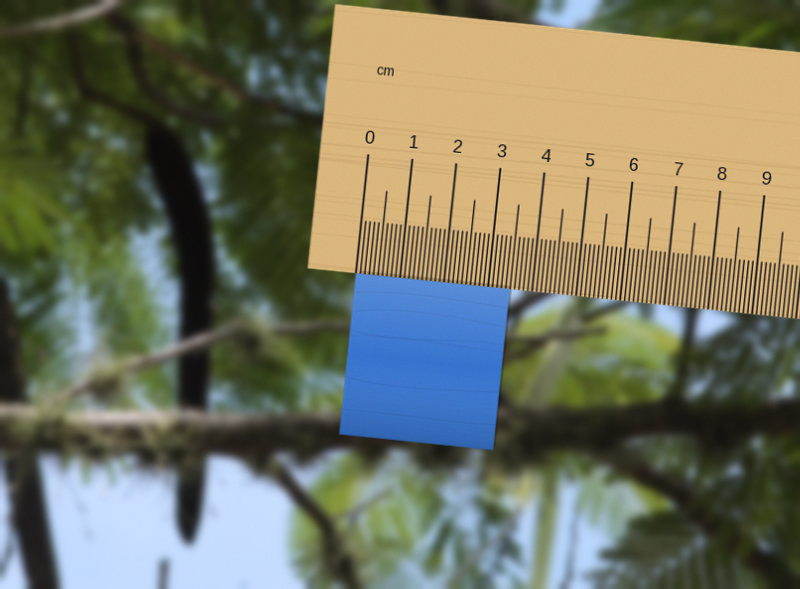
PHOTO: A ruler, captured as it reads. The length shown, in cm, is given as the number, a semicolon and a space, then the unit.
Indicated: 3.5; cm
